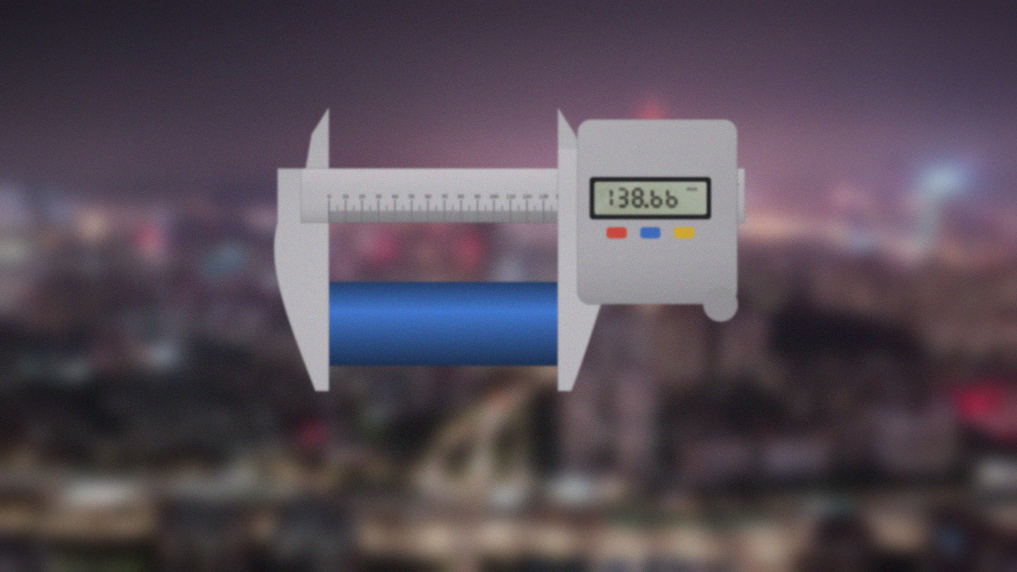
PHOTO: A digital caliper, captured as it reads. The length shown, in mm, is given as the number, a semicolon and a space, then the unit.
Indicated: 138.66; mm
